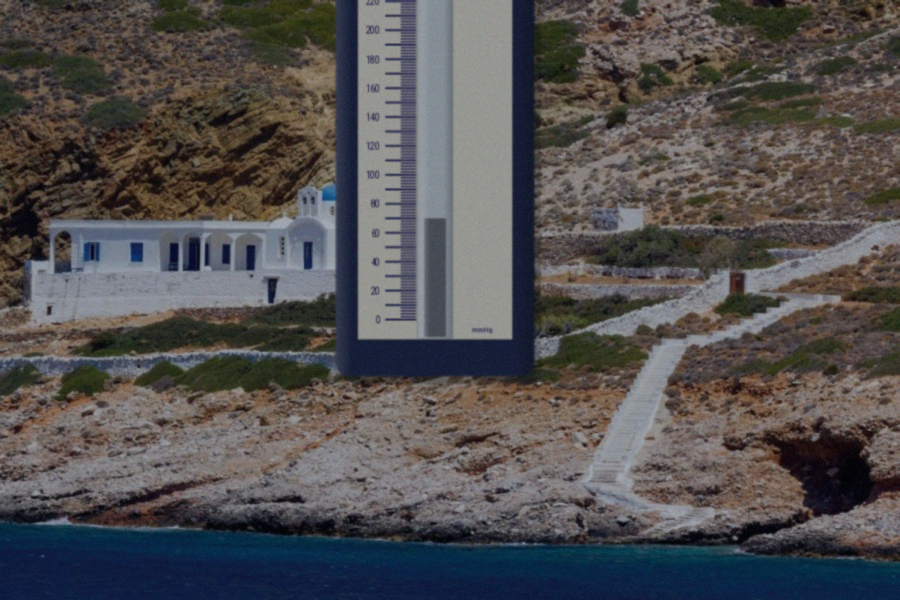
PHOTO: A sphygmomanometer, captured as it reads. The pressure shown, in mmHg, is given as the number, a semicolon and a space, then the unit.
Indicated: 70; mmHg
